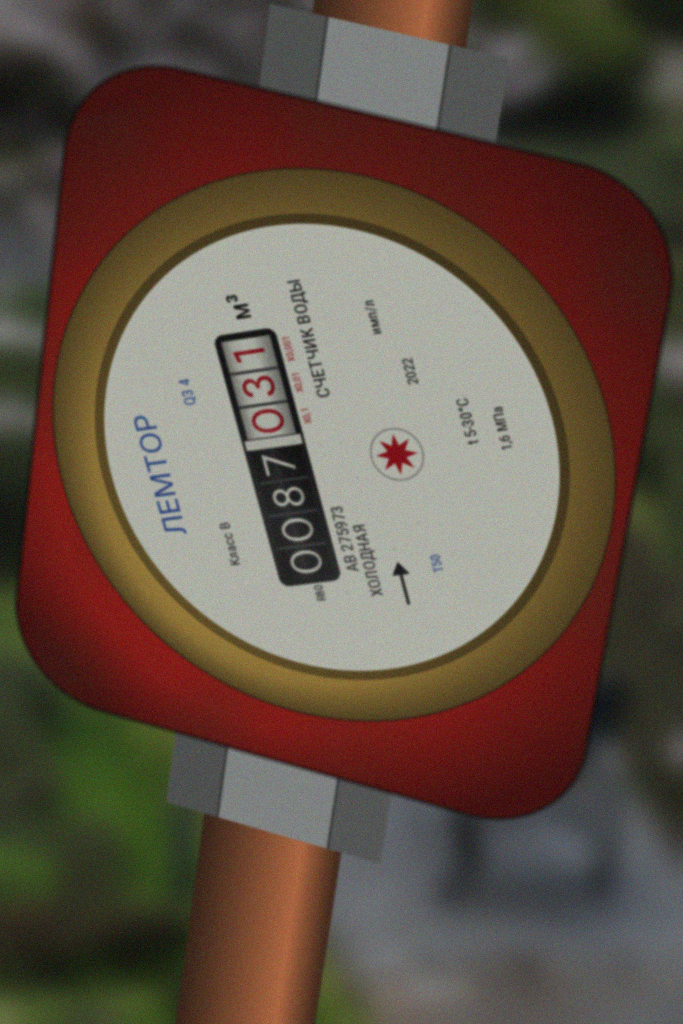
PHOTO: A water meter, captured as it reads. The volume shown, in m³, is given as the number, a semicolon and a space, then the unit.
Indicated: 87.031; m³
